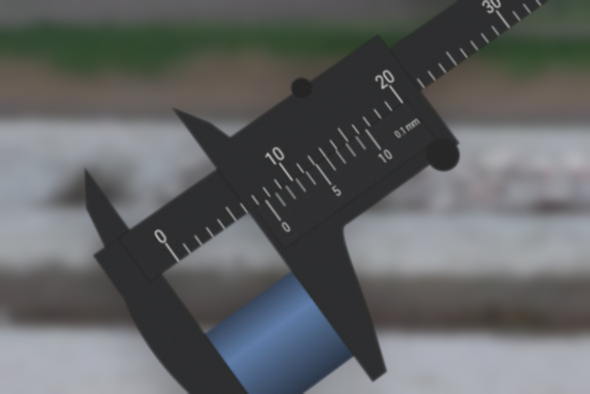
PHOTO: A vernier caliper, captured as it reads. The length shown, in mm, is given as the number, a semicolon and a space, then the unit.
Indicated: 7.6; mm
